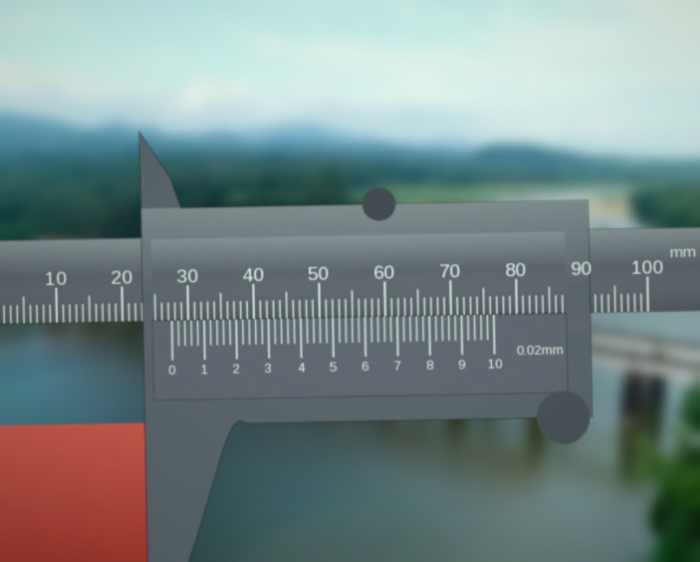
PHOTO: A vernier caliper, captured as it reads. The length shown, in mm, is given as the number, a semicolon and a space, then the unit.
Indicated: 27.5; mm
